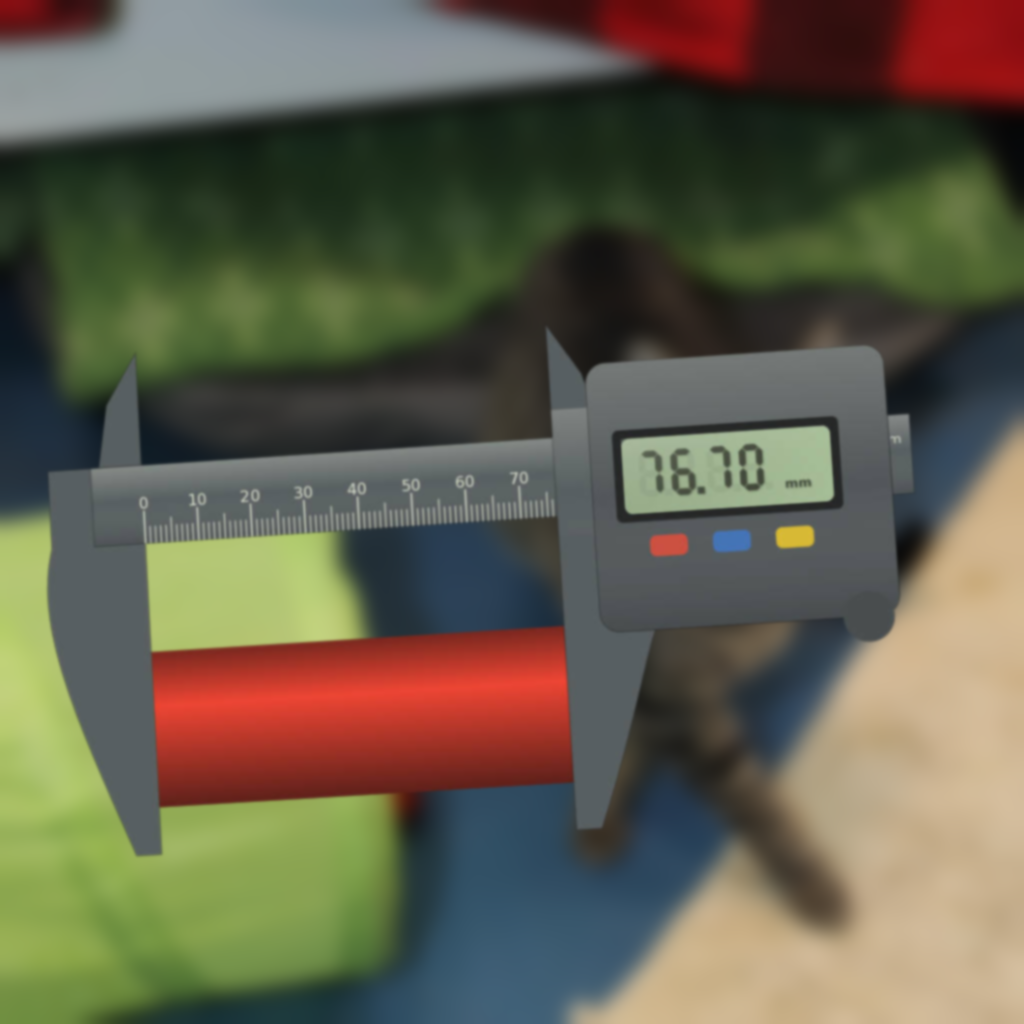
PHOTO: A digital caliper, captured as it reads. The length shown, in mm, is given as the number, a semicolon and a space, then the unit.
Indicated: 76.70; mm
